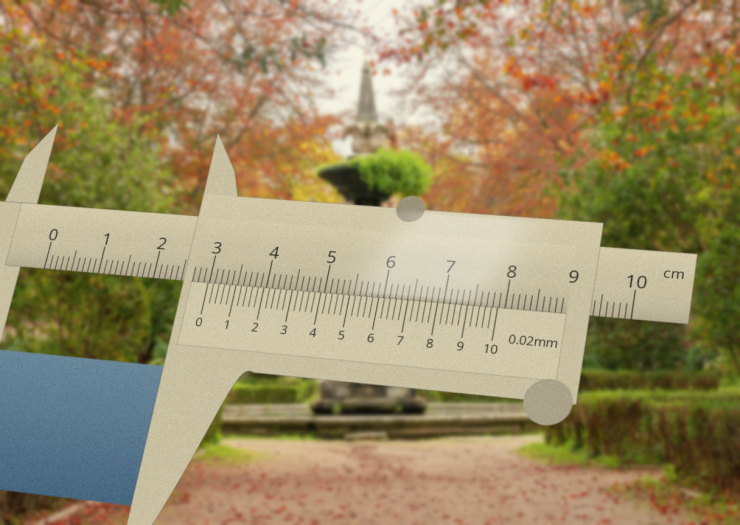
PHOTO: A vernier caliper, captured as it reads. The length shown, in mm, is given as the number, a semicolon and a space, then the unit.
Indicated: 29.8; mm
